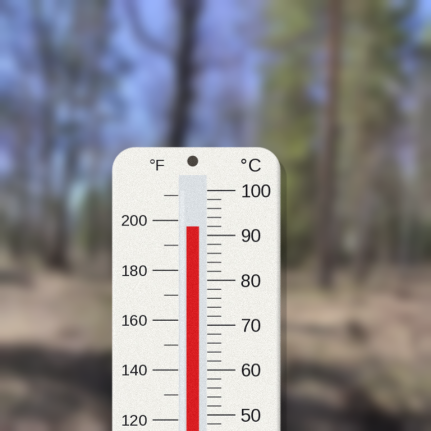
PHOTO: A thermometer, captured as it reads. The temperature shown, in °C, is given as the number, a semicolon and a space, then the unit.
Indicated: 92; °C
